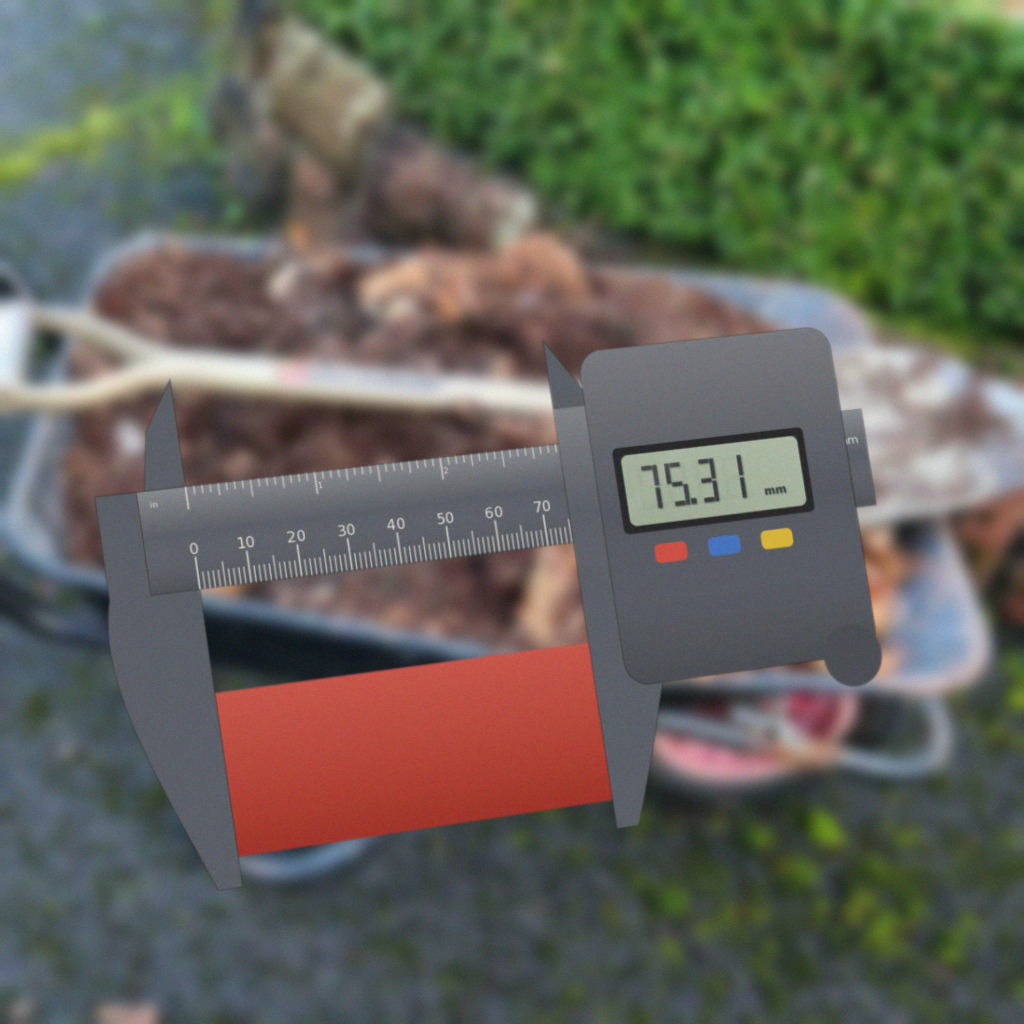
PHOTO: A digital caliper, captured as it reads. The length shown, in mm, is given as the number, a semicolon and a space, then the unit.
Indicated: 75.31; mm
